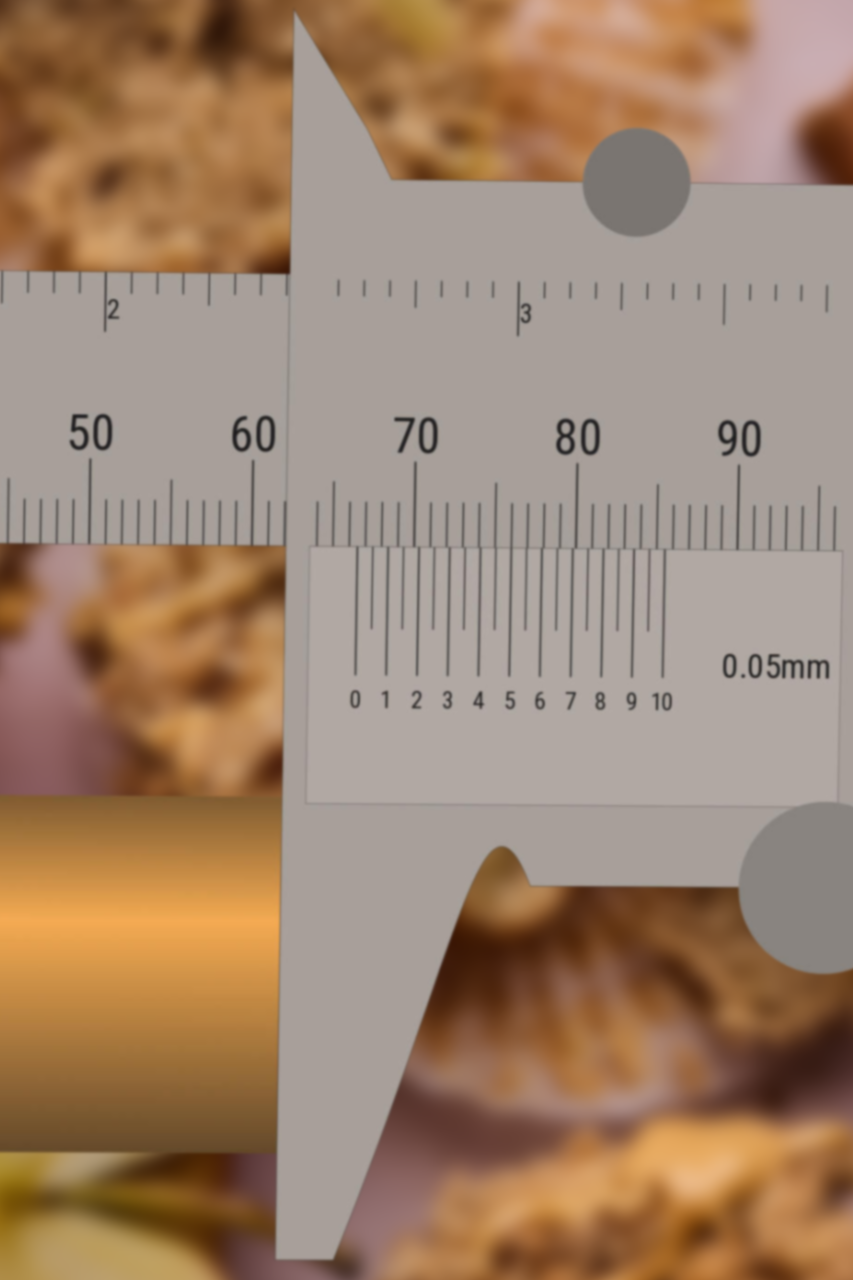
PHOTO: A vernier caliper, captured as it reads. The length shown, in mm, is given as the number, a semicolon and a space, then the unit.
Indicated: 66.5; mm
